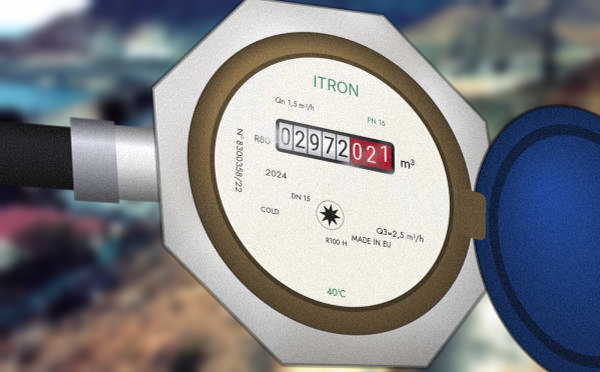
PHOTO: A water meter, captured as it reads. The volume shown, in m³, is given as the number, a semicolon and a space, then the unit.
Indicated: 2972.021; m³
